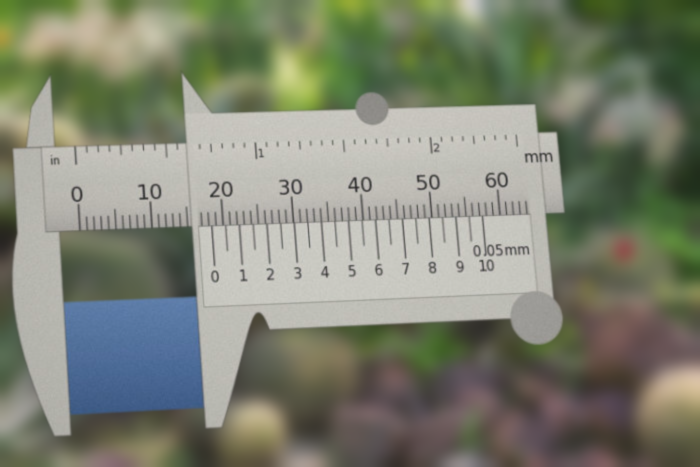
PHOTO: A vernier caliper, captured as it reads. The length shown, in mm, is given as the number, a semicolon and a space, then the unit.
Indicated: 18.4; mm
